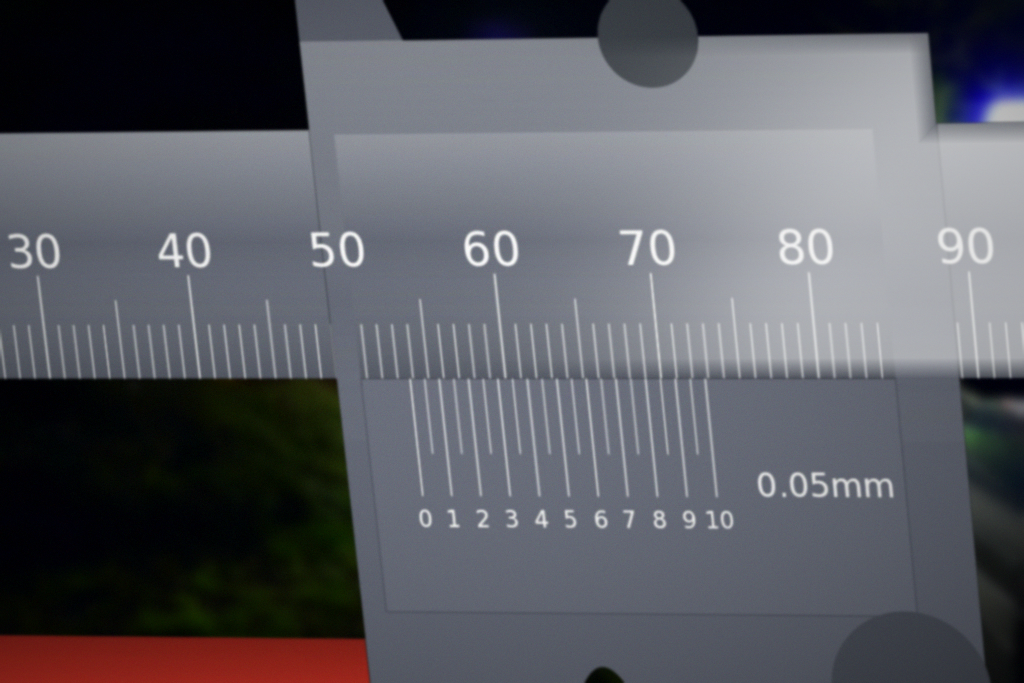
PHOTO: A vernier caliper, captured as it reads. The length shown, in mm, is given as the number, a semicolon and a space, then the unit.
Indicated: 53.8; mm
